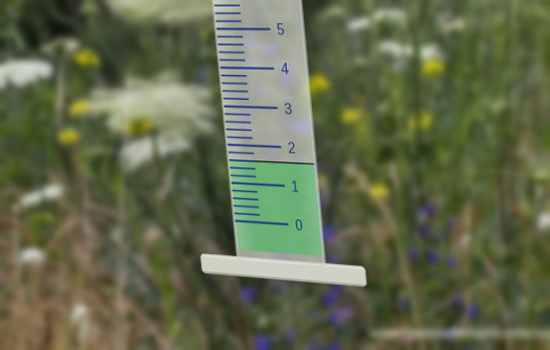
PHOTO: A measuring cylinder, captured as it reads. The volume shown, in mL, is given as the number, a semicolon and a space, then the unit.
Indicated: 1.6; mL
